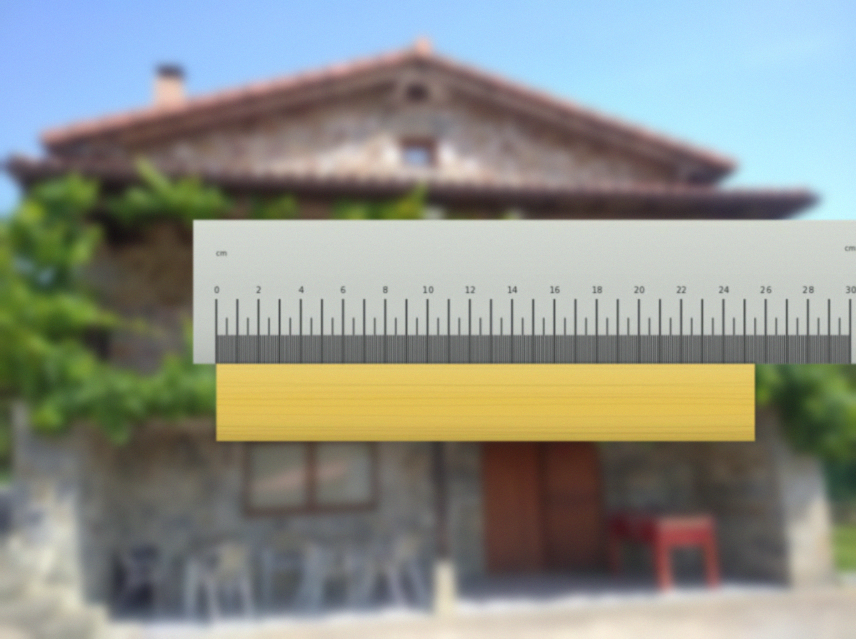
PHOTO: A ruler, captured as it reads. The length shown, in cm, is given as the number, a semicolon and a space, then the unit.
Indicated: 25.5; cm
